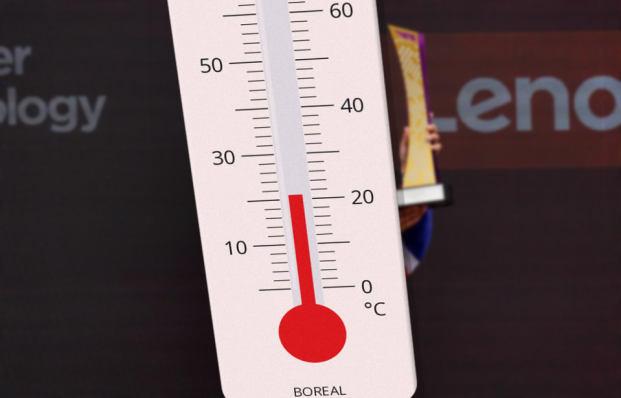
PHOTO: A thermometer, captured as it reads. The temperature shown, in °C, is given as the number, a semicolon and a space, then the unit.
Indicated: 21; °C
